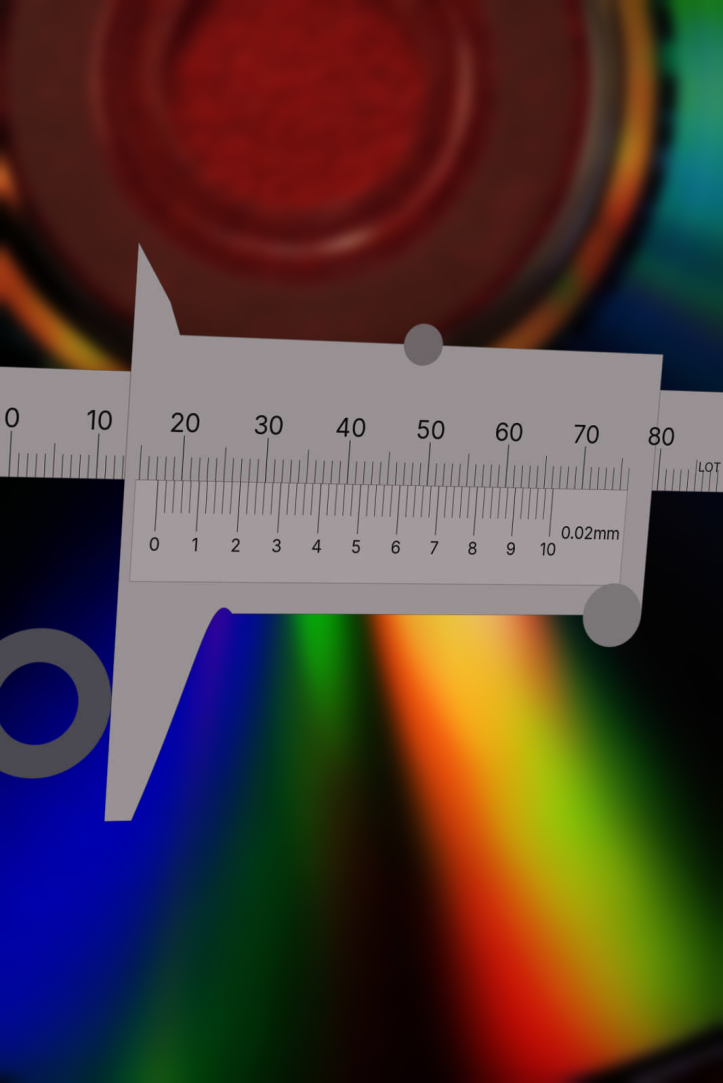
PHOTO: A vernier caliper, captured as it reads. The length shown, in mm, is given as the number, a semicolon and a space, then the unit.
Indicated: 17.2; mm
